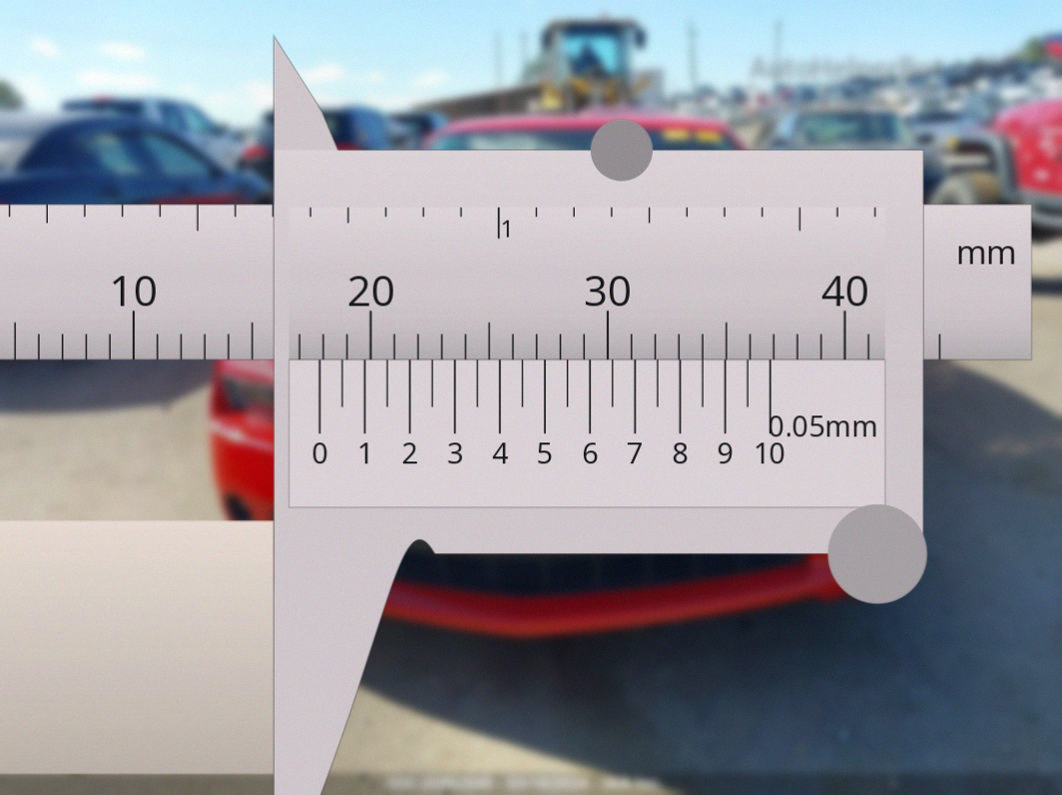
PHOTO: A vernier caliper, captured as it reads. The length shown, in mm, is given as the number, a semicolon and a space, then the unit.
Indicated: 17.85; mm
